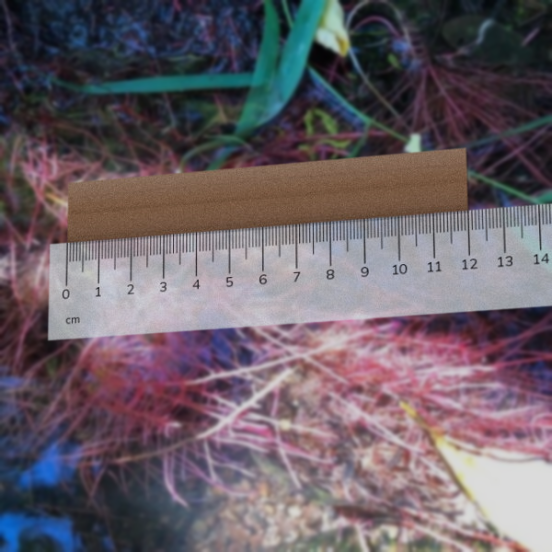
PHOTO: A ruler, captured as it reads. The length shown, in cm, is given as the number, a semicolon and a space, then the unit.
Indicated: 12; cm
